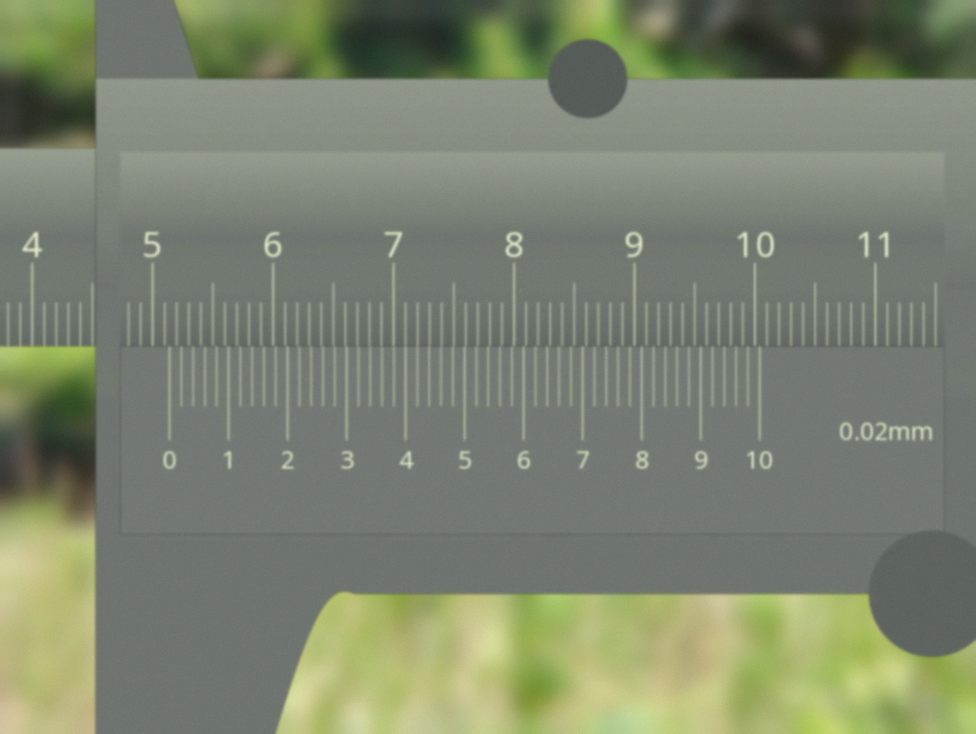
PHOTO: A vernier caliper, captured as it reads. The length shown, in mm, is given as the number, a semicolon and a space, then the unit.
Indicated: 51.4; mm
